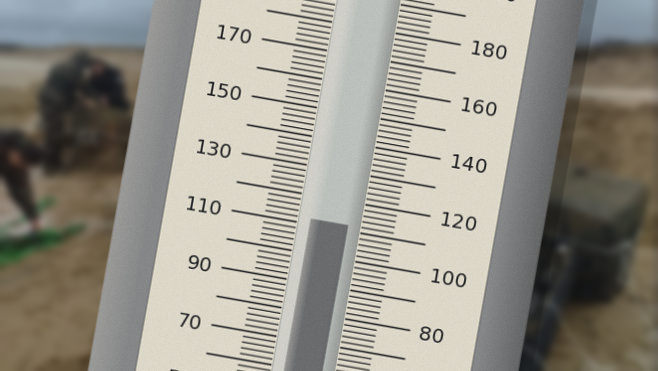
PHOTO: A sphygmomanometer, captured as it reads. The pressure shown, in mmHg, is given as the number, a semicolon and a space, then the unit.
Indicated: 112; mmHg
